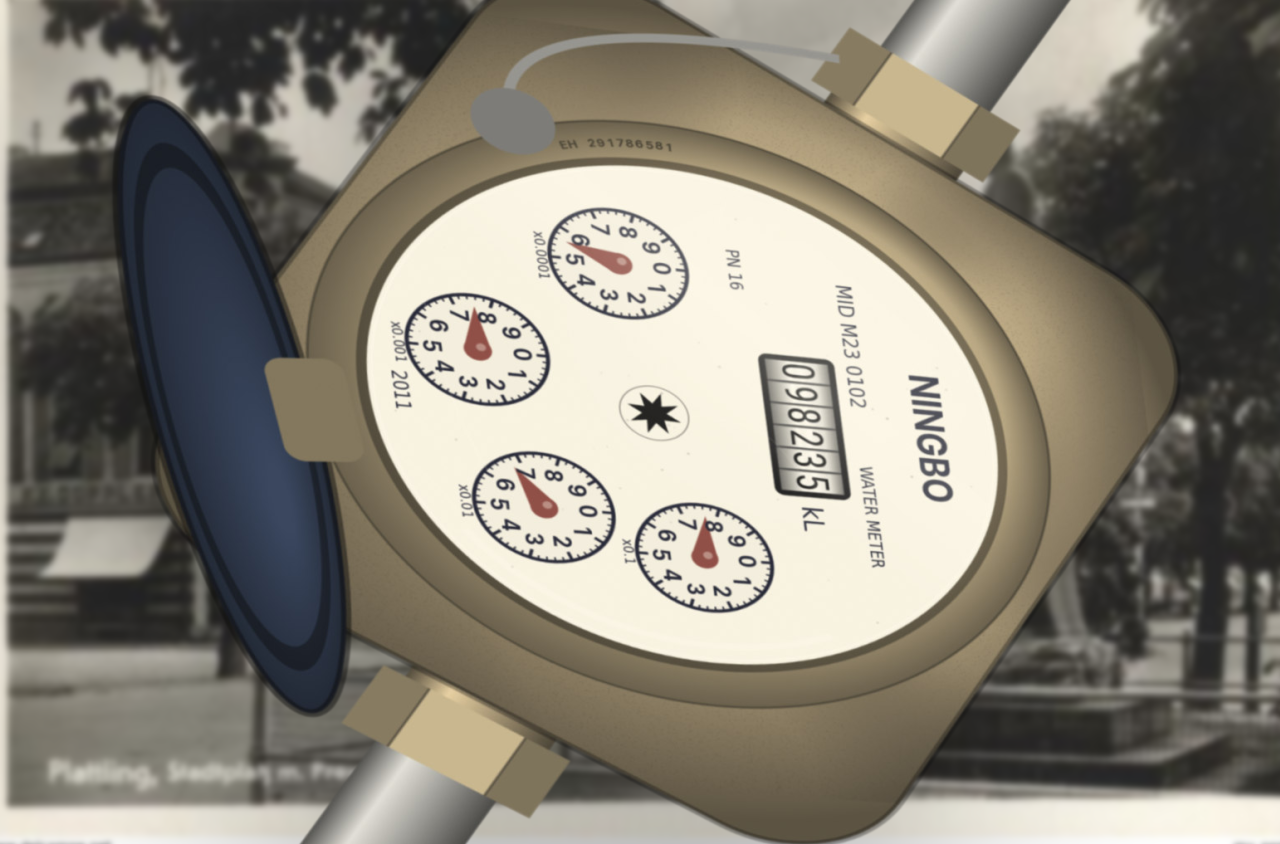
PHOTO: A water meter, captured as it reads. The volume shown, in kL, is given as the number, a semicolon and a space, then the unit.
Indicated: 98235.7675; kL
